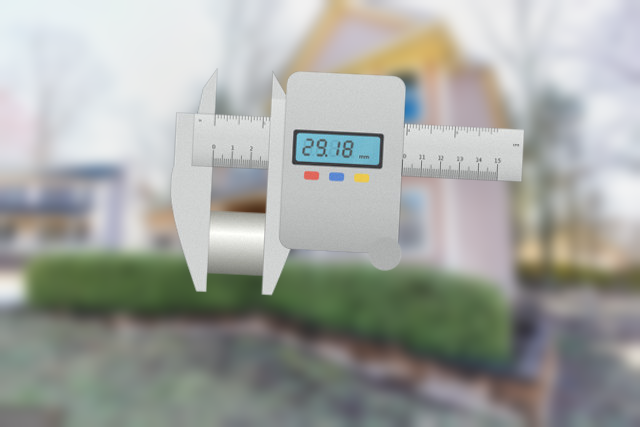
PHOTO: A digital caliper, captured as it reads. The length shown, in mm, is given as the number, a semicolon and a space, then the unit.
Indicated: 29.18; mm
